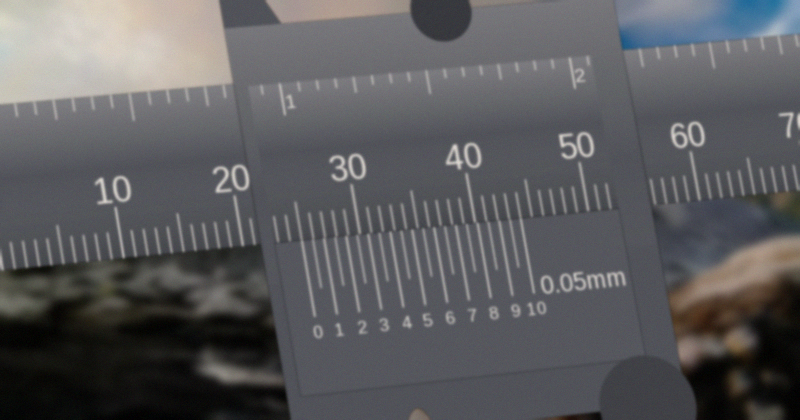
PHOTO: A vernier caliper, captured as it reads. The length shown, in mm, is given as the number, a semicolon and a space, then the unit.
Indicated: 25.0; mm
